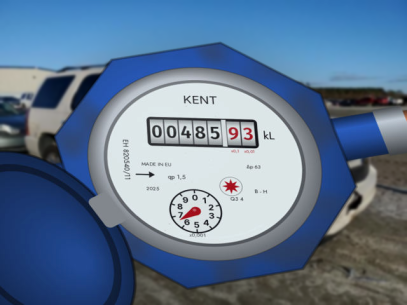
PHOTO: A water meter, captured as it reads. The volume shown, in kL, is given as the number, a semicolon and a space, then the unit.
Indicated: 485.936; kL
